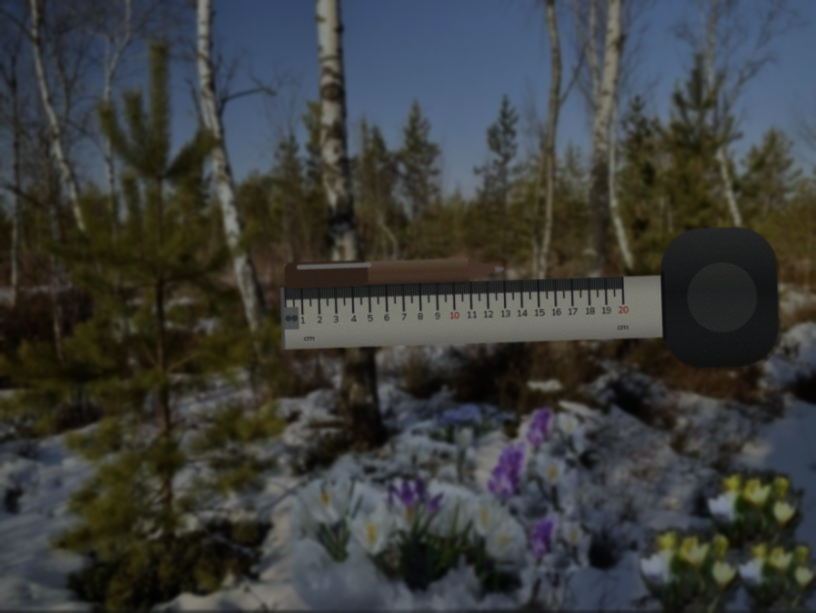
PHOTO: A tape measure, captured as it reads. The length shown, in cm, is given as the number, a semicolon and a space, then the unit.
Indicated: 13; cm
